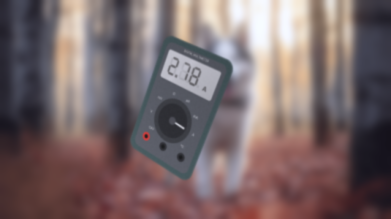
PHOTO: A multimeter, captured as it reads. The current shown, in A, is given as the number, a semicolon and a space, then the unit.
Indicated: 2.78; A
